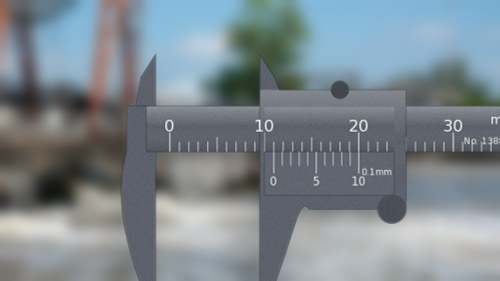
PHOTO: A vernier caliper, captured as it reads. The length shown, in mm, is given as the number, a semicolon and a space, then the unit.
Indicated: 11.0; mm
